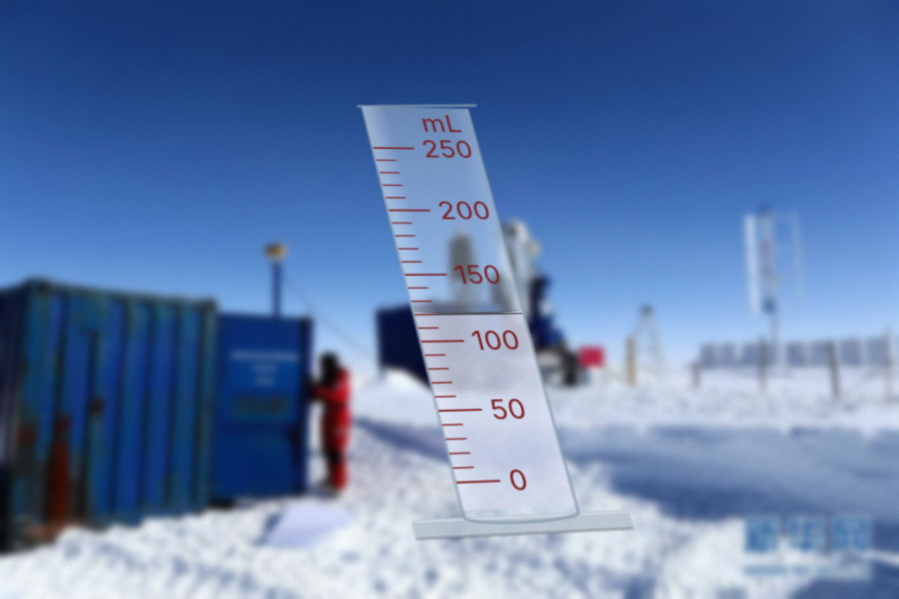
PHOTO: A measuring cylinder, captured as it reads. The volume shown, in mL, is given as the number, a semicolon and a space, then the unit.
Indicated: 120; mL
